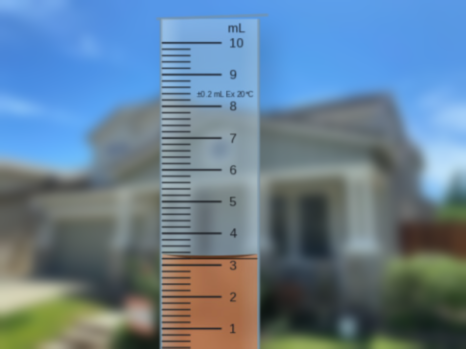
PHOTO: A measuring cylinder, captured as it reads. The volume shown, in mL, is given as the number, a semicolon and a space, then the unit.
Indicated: 3.2; mL
